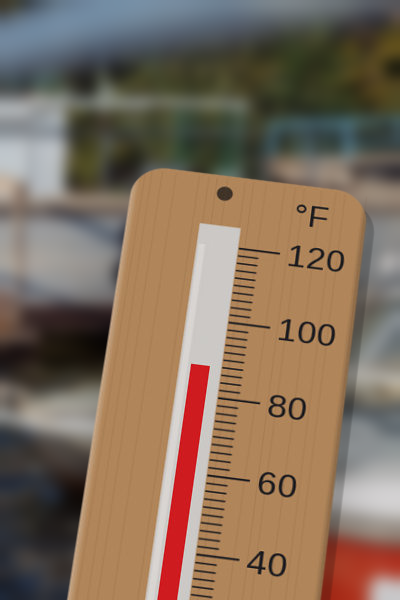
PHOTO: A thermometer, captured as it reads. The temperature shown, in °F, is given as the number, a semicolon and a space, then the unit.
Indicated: 88; °F
